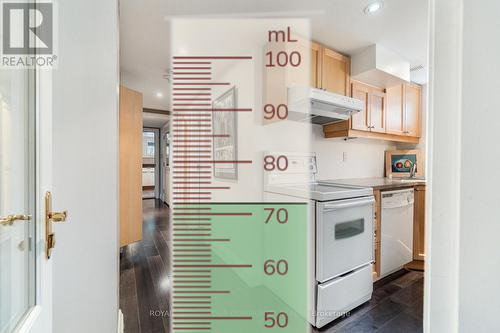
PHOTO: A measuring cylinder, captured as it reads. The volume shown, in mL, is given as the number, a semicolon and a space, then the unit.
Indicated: 72; mL
